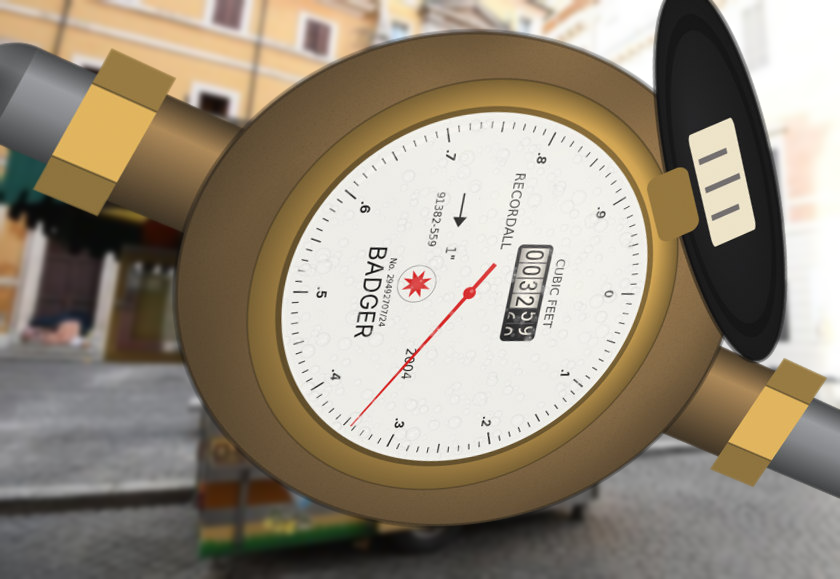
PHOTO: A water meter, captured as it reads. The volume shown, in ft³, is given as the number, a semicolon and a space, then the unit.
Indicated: 3259.34; ft³
